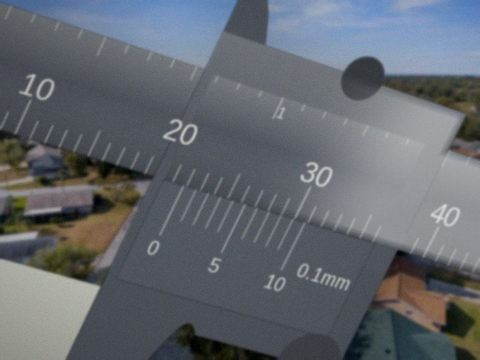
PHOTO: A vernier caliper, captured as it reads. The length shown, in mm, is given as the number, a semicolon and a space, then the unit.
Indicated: 21.8; mm
